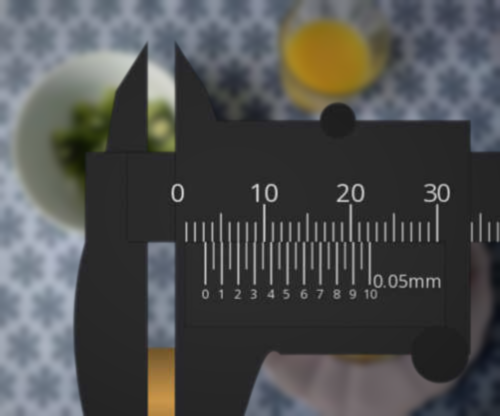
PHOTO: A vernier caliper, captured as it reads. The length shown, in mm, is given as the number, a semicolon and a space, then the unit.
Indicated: 3.2; mm
